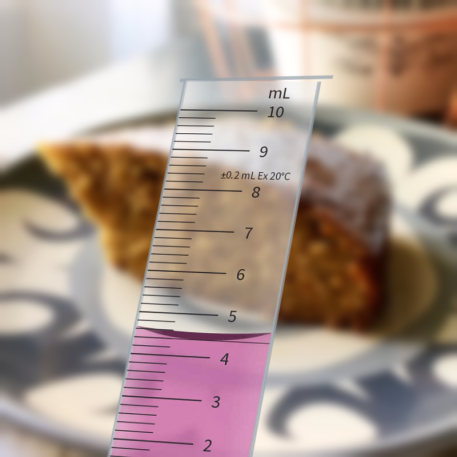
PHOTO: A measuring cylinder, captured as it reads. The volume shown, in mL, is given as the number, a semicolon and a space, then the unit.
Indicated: 4.4; mL
